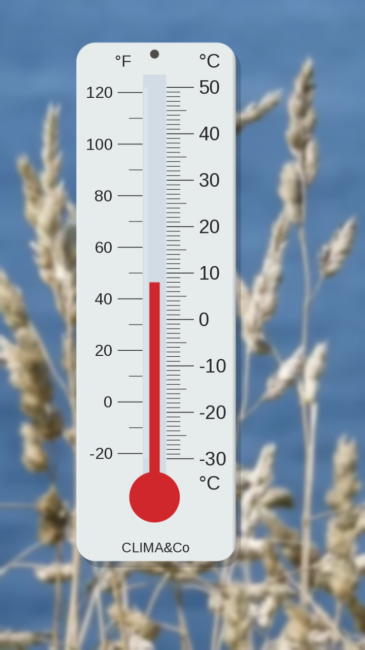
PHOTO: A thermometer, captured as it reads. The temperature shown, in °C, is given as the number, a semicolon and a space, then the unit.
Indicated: 8; °C
